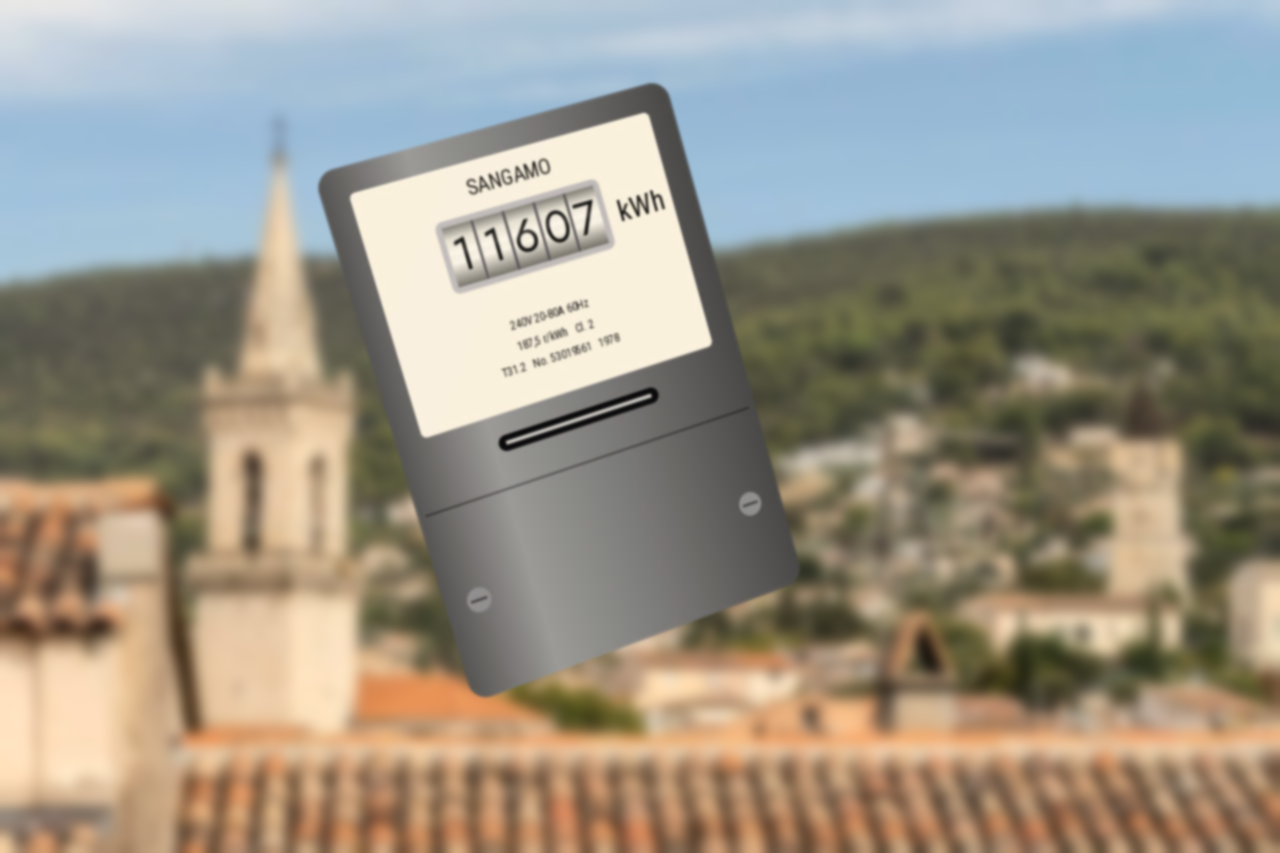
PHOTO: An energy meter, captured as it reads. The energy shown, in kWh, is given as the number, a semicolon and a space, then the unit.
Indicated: 11607; kWh
